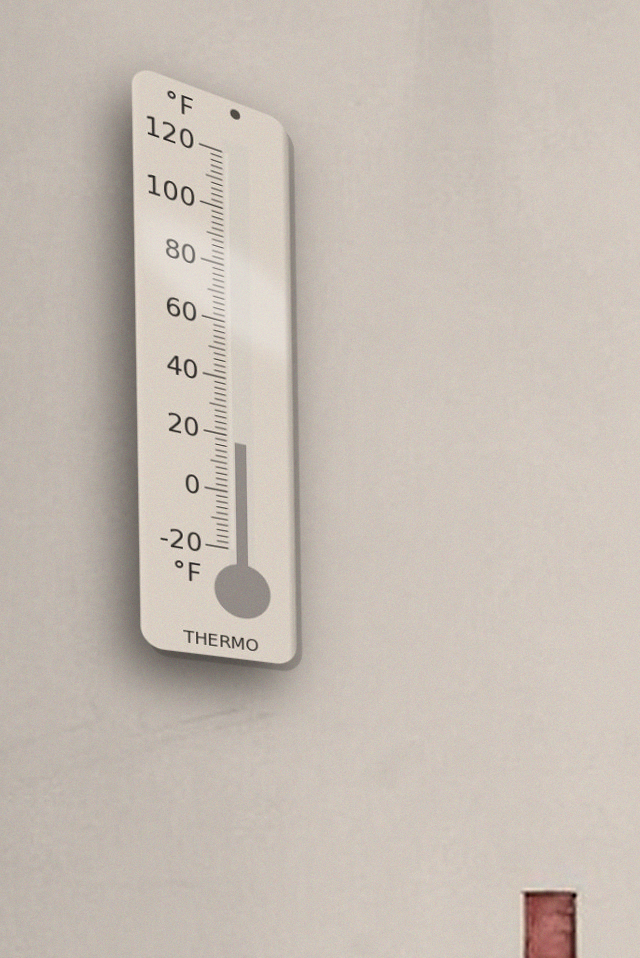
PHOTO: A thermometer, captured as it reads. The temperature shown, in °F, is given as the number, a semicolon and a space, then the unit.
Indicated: 18; °F
